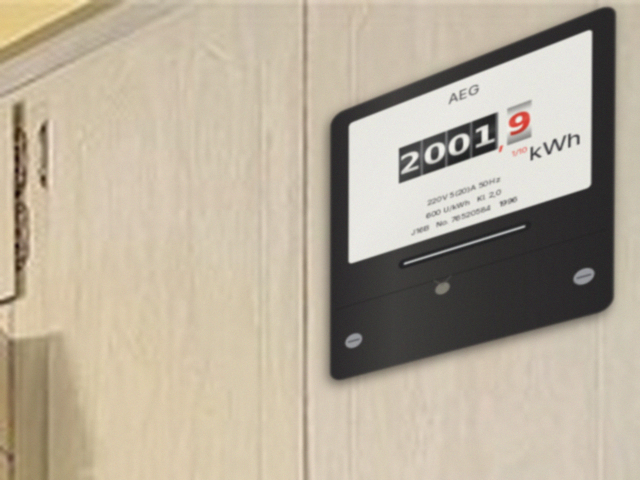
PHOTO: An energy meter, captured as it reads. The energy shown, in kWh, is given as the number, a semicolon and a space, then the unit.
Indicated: 2001.9; kWh
